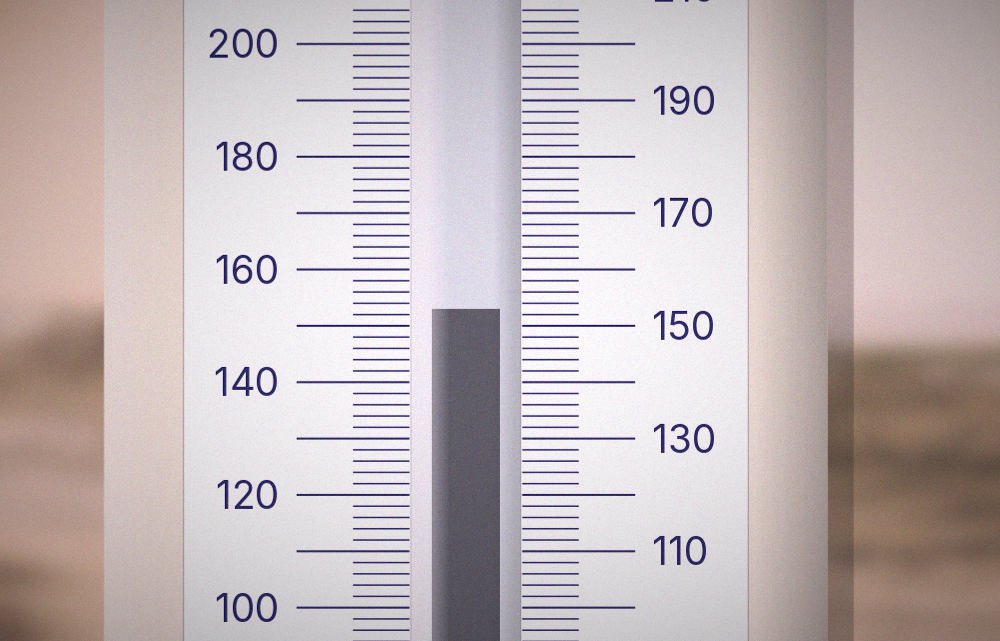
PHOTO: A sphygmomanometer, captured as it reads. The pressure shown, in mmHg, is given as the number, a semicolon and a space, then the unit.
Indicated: 153; mmHg
